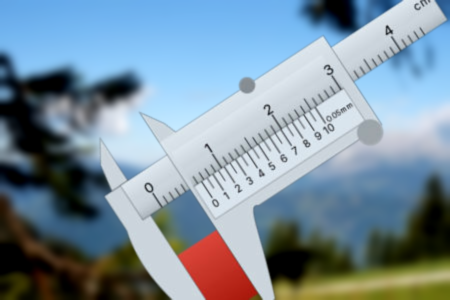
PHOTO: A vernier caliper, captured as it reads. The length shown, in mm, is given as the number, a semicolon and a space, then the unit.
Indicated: 6.6; mm
